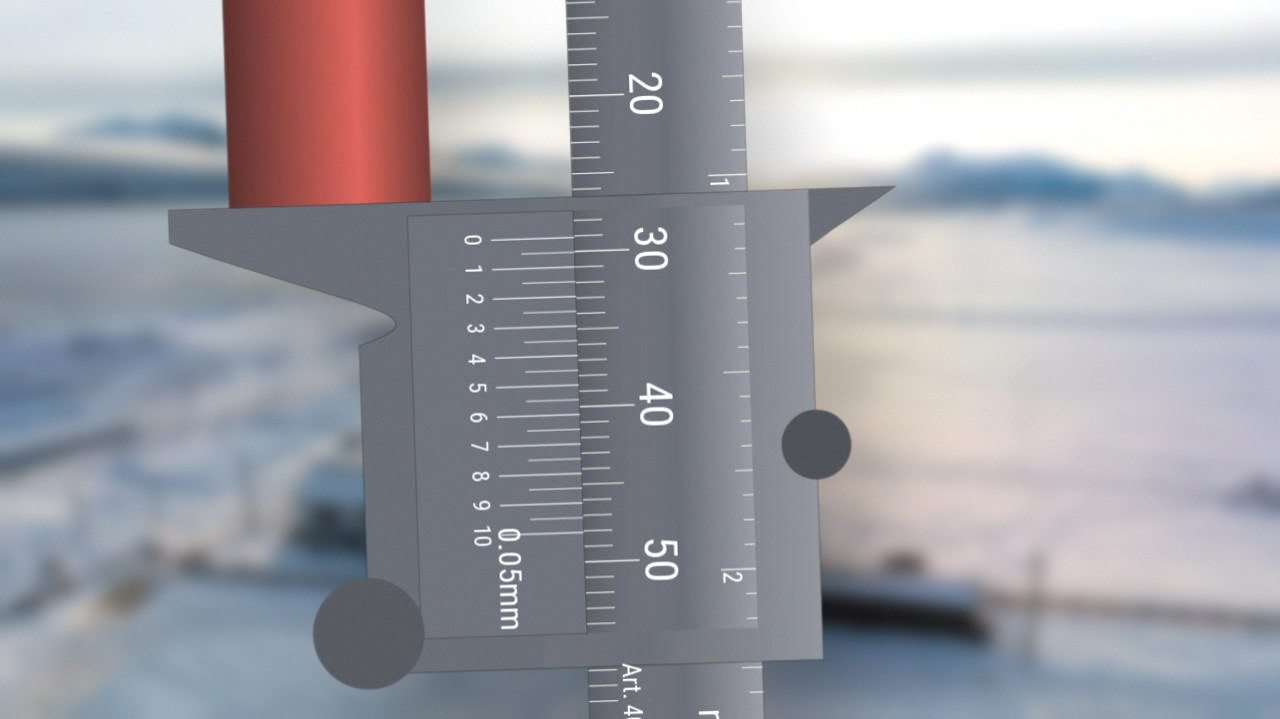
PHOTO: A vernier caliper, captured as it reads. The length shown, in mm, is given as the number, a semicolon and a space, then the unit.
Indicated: 29.1; mm
